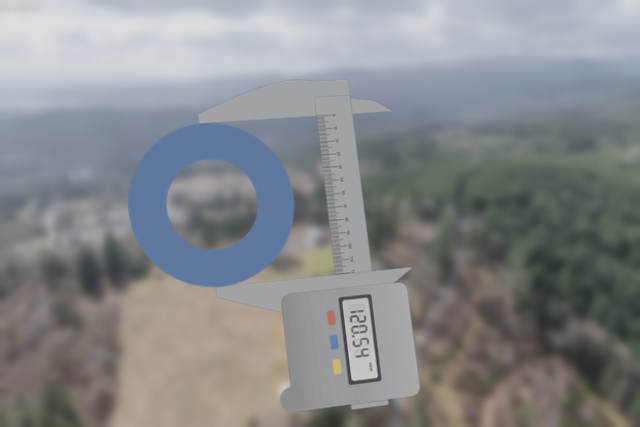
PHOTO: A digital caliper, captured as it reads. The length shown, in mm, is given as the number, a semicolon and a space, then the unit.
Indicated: 120.54; mm
